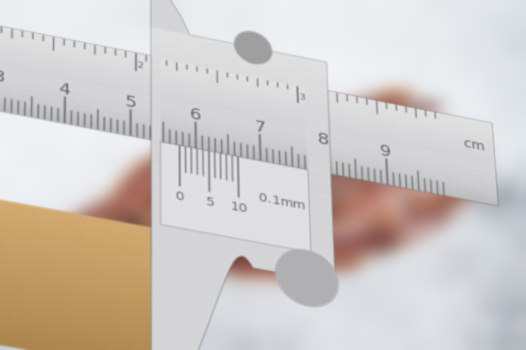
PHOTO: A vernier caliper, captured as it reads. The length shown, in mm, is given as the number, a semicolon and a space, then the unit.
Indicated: 57.5; mm
